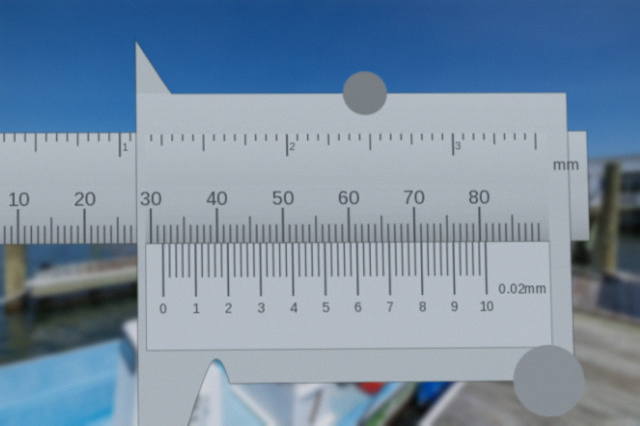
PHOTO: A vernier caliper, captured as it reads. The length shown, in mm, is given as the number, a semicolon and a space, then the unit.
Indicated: 31.8; mm
